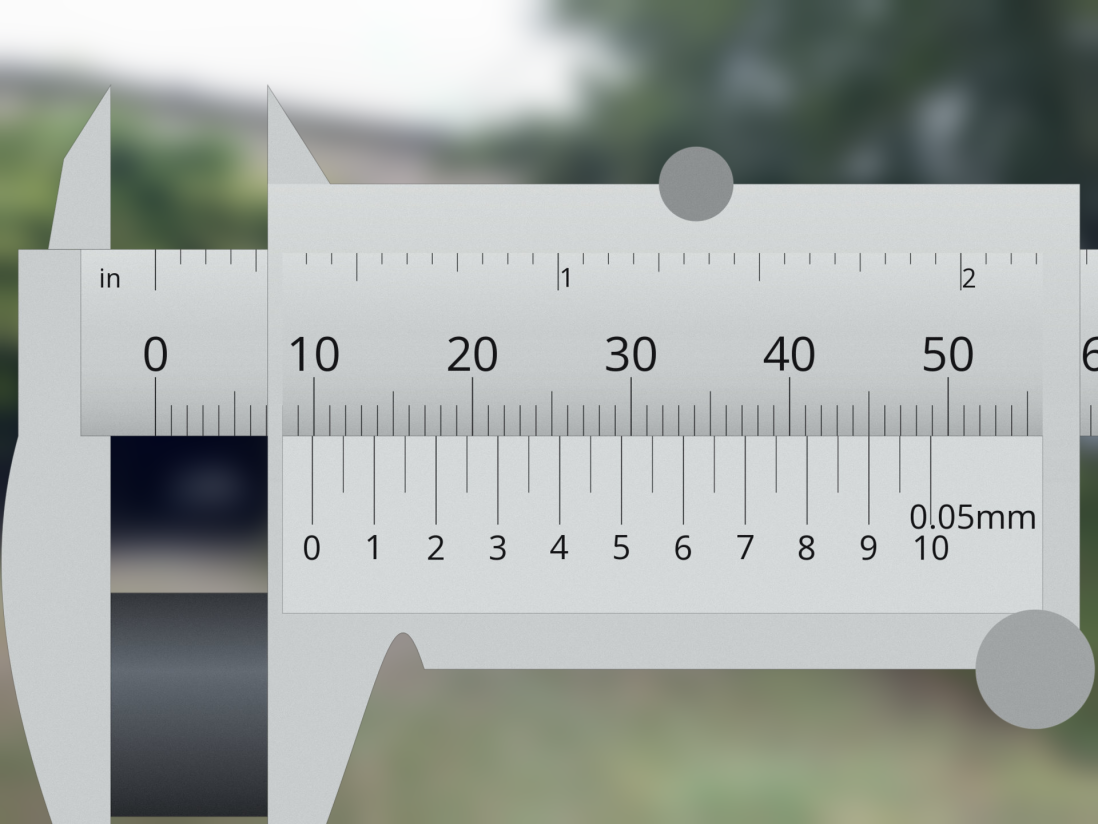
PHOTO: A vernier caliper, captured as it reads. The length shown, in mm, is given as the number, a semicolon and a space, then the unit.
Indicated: 9.9; mm
